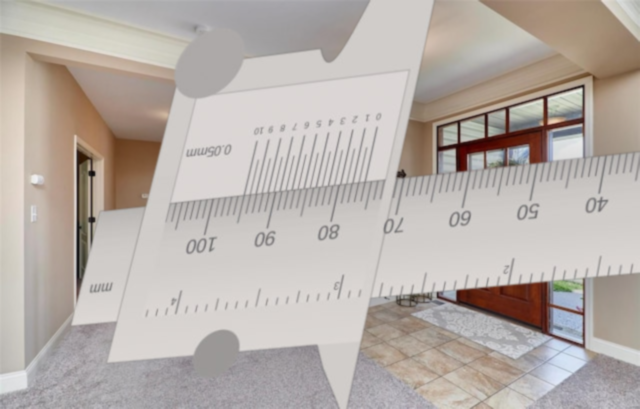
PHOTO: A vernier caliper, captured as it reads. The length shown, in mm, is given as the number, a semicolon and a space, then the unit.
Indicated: 76.0; mm
